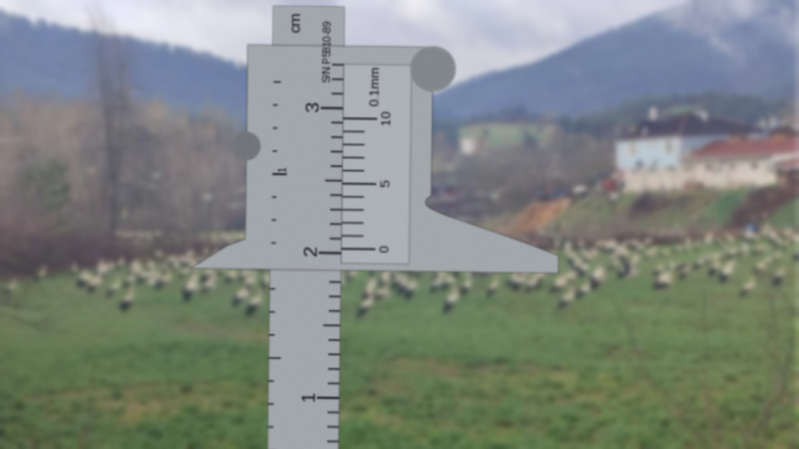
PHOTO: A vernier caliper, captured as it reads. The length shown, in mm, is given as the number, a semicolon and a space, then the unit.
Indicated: 20.3; mm
